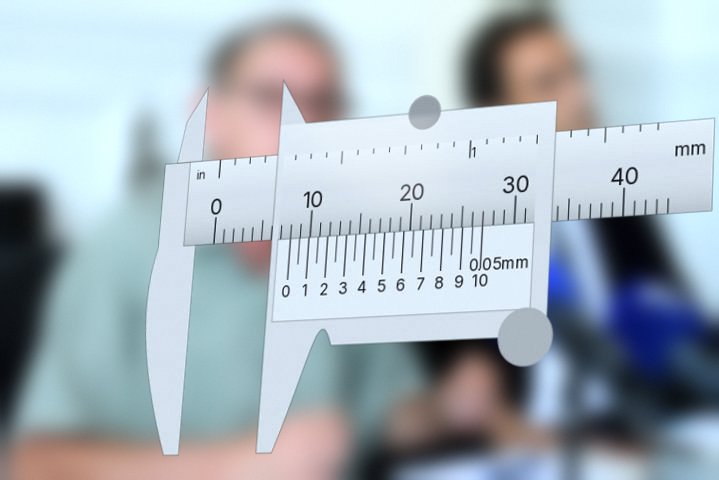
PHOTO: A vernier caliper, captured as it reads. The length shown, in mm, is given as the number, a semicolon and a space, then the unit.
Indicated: 8.0; mm
